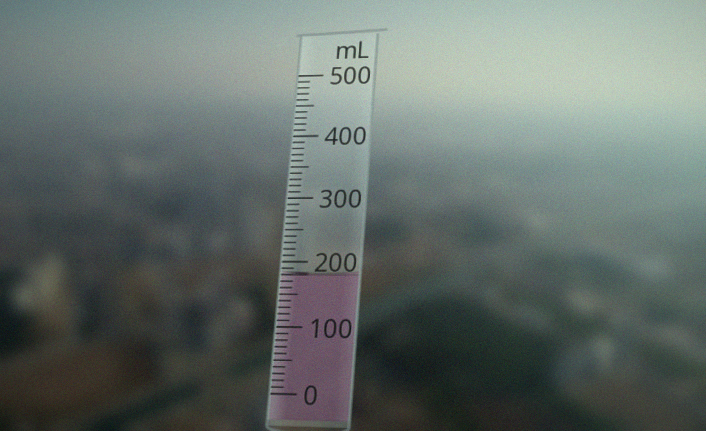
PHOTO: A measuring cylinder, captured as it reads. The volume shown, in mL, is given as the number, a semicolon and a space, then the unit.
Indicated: 180; mL
